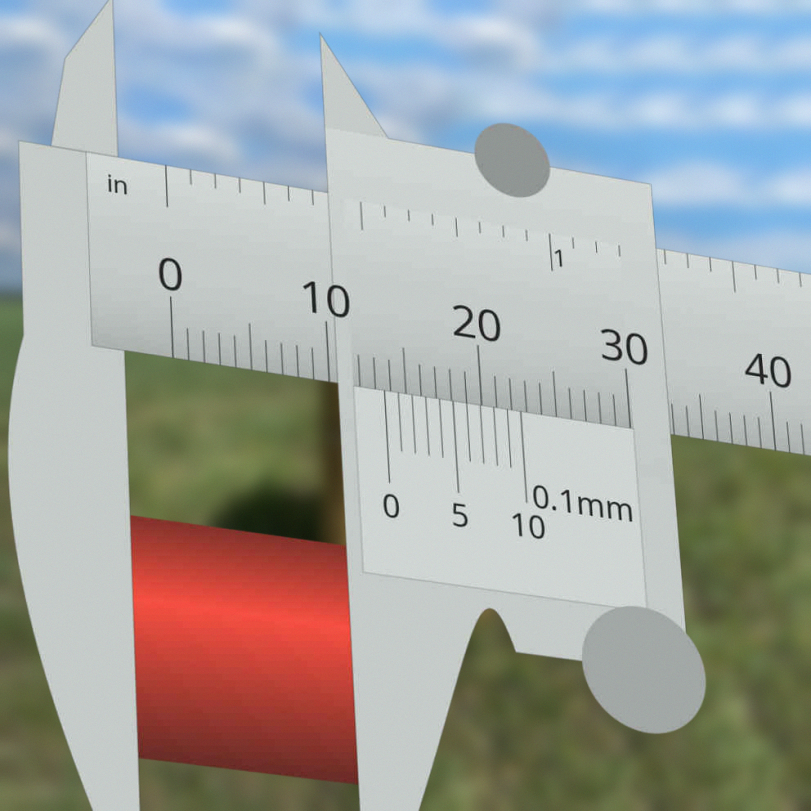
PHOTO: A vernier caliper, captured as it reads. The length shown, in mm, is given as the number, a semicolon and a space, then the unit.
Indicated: 13.6; mm
